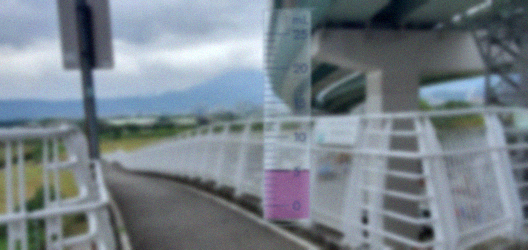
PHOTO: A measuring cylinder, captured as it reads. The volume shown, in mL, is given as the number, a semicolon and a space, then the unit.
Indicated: 5; mL
